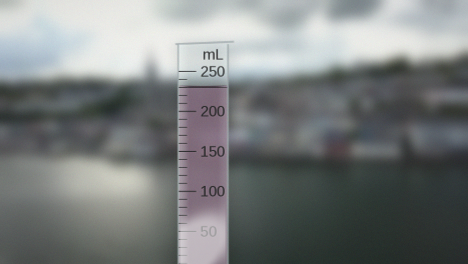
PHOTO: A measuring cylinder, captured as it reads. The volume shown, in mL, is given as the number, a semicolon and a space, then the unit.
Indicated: 230; mL
